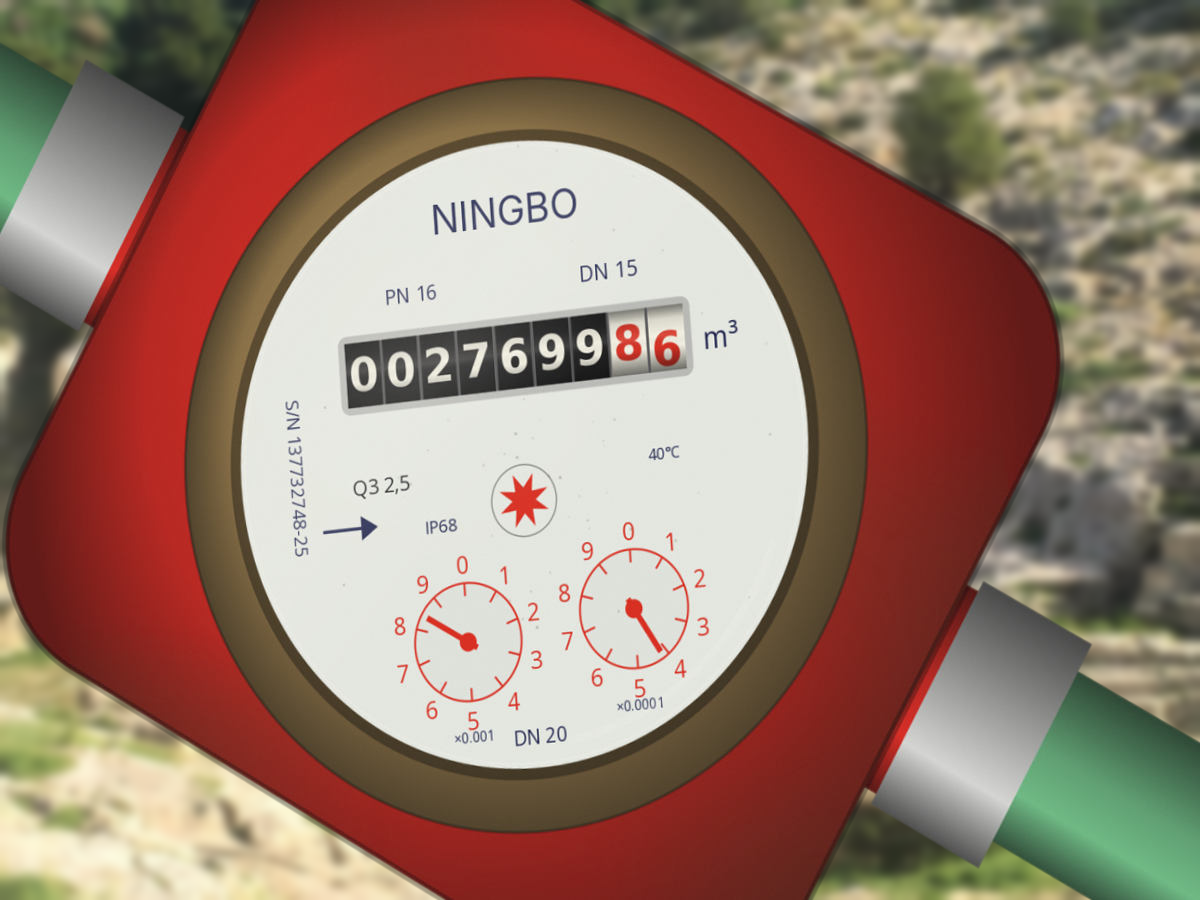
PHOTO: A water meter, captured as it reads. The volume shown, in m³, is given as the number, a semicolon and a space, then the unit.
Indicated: 27699.8584; m³
